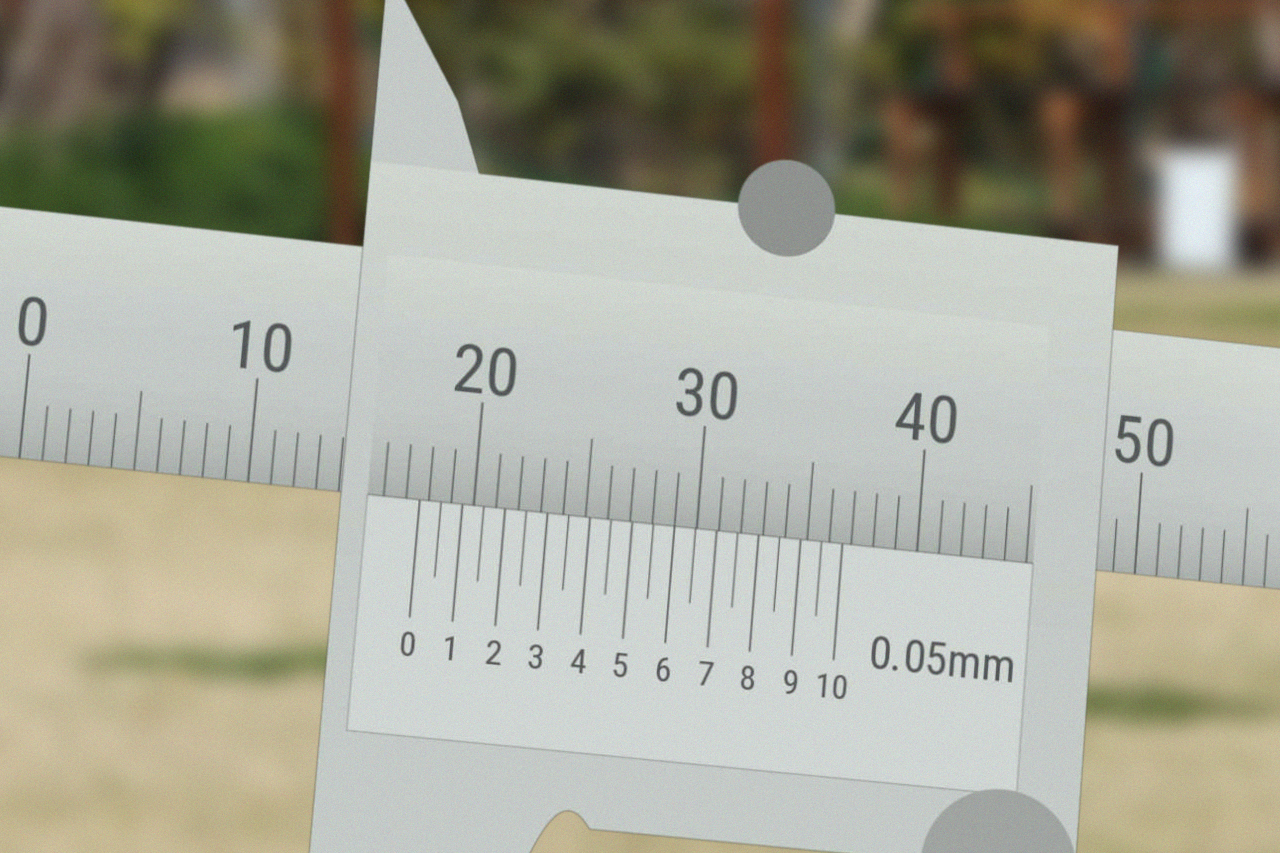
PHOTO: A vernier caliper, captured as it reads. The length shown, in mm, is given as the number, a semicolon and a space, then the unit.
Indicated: 17.6; mm
